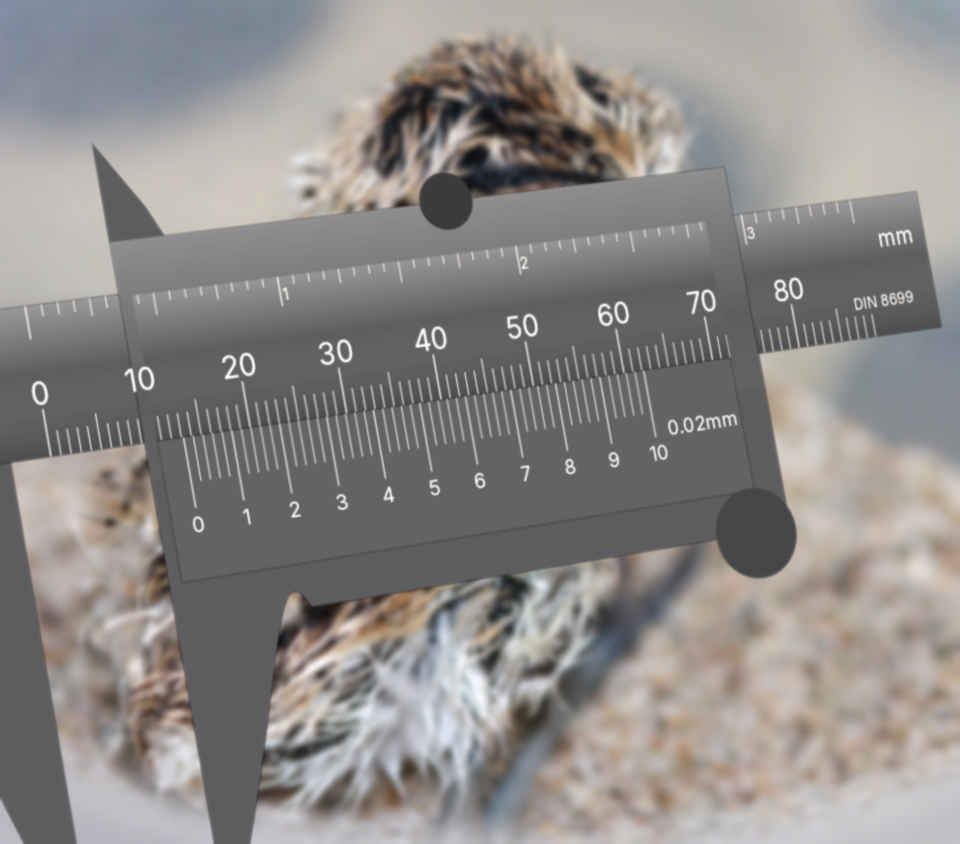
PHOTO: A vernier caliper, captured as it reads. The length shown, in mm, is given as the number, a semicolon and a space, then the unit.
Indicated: 13.2; mm
